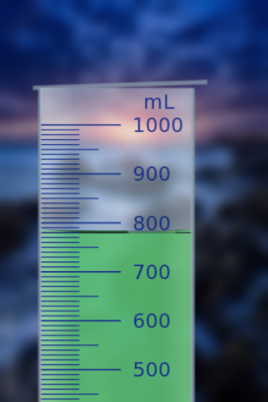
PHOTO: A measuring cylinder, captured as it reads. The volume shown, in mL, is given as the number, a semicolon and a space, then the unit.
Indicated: 780; mL
